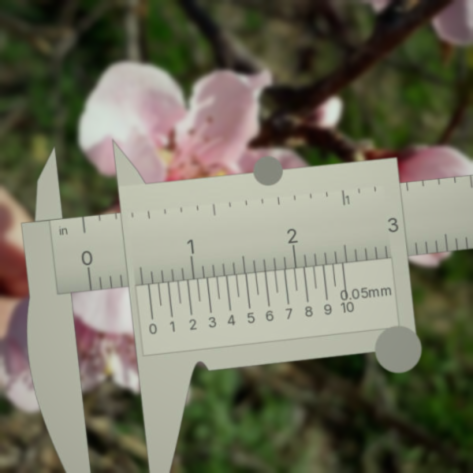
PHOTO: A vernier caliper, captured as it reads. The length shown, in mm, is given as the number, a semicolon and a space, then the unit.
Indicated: 5.6; mm
